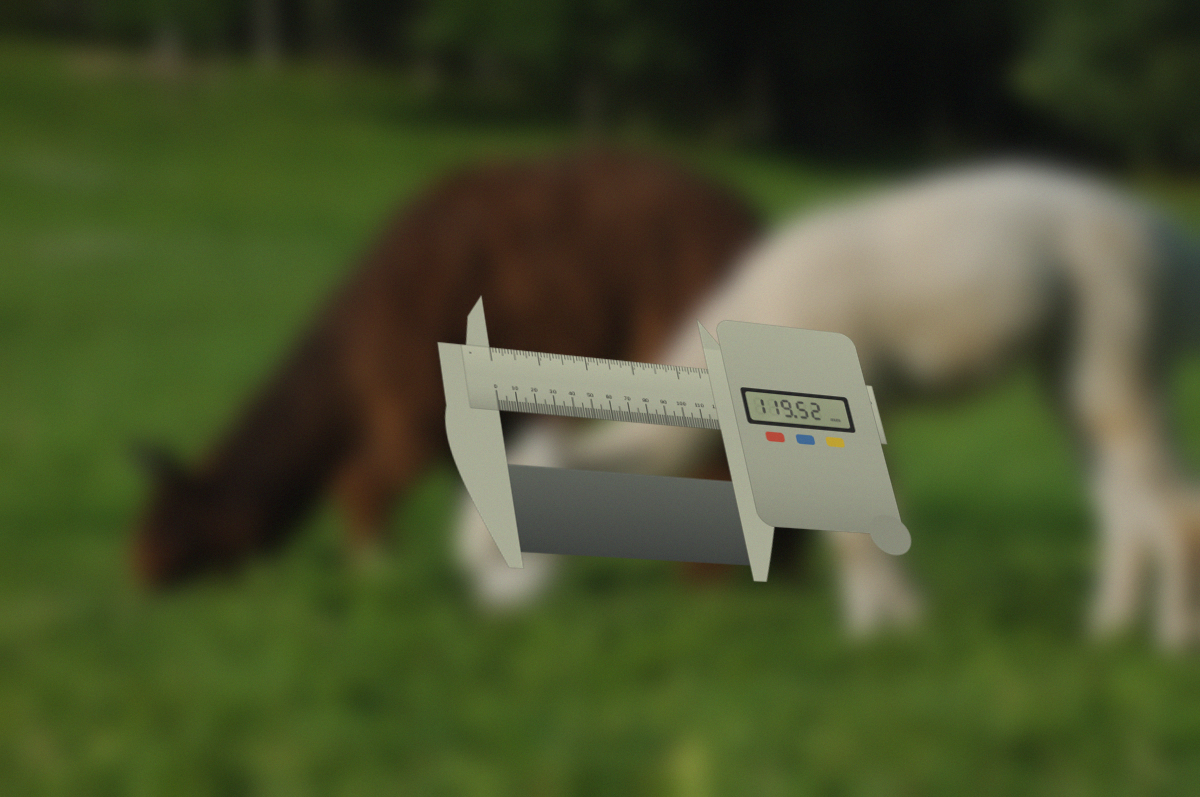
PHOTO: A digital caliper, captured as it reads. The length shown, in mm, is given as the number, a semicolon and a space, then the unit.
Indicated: 119.52; mm
